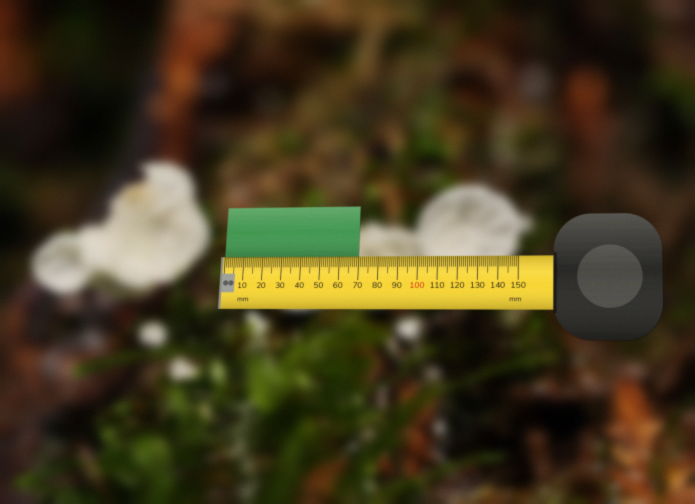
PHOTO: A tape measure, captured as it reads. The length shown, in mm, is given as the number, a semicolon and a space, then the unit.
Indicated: 70; mm
